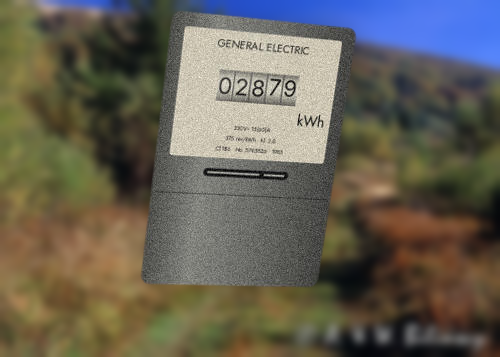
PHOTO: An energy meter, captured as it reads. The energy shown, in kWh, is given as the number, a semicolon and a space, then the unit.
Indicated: 2879; kWh
